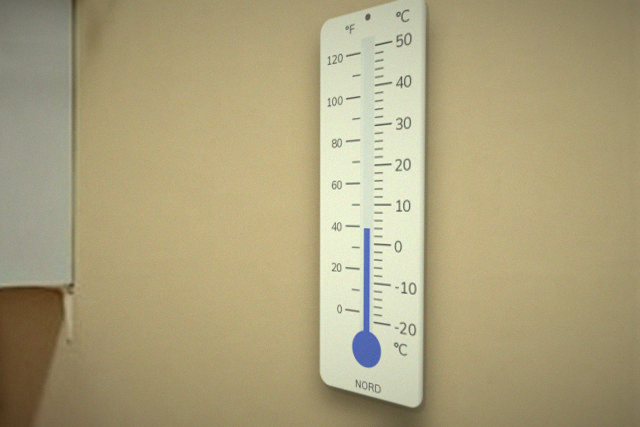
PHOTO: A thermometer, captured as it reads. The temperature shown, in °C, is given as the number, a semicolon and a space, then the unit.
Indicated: 4; °C
